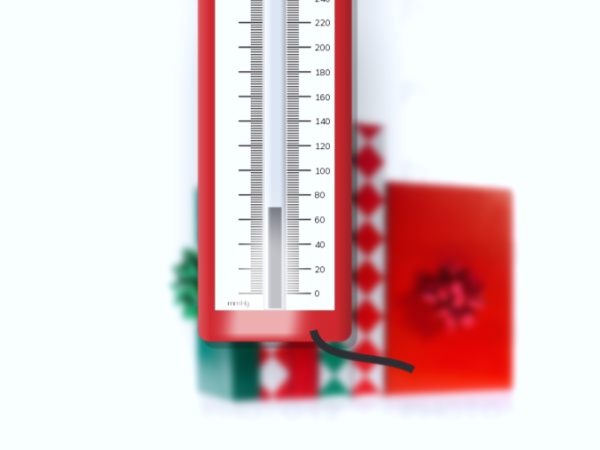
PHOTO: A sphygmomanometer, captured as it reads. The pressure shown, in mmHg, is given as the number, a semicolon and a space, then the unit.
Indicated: 70; mmHg
